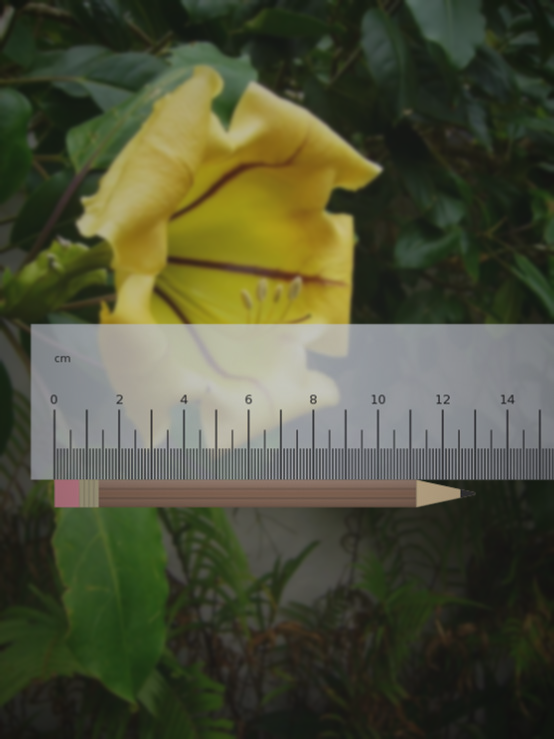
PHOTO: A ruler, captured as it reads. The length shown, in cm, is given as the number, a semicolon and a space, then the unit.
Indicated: 13; cm
